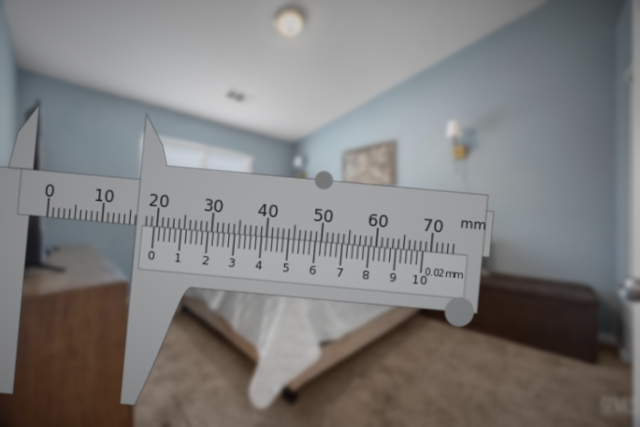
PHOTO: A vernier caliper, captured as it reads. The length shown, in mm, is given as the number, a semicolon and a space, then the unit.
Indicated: 19.5; mm
